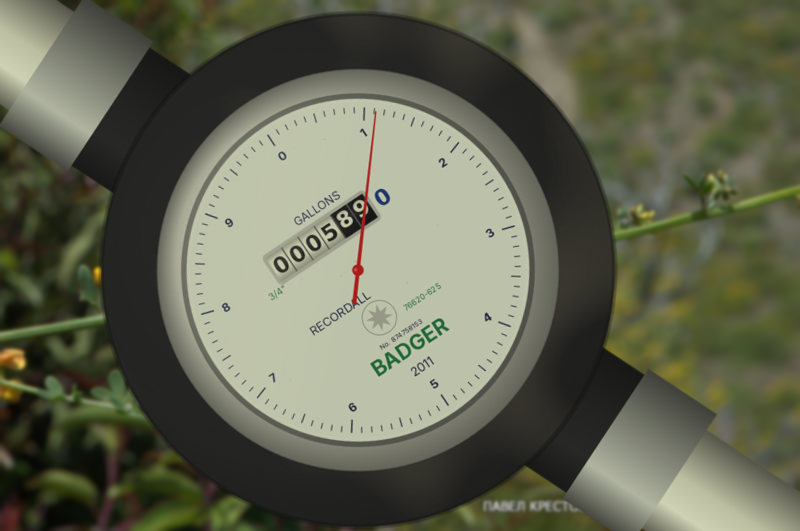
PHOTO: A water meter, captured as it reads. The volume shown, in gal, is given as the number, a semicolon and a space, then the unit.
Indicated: 5891.1; gal
